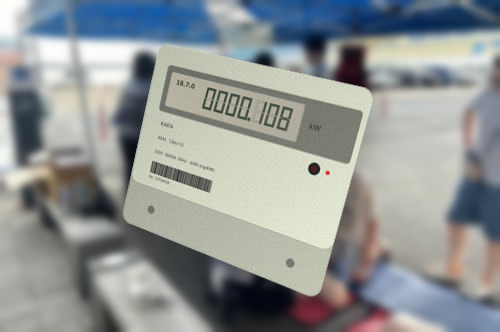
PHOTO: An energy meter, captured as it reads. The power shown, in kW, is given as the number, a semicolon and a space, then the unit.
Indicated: 0.108; kW
